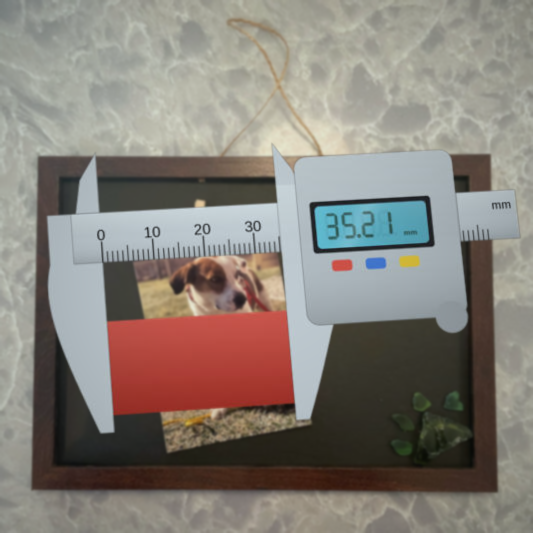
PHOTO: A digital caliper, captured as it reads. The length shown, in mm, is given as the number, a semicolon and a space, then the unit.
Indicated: 35.21; mm
